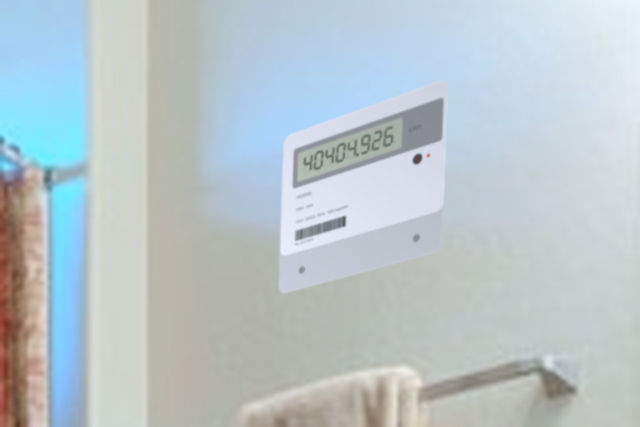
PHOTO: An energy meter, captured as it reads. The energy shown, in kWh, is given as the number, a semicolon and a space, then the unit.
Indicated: 40404.926; kWh
